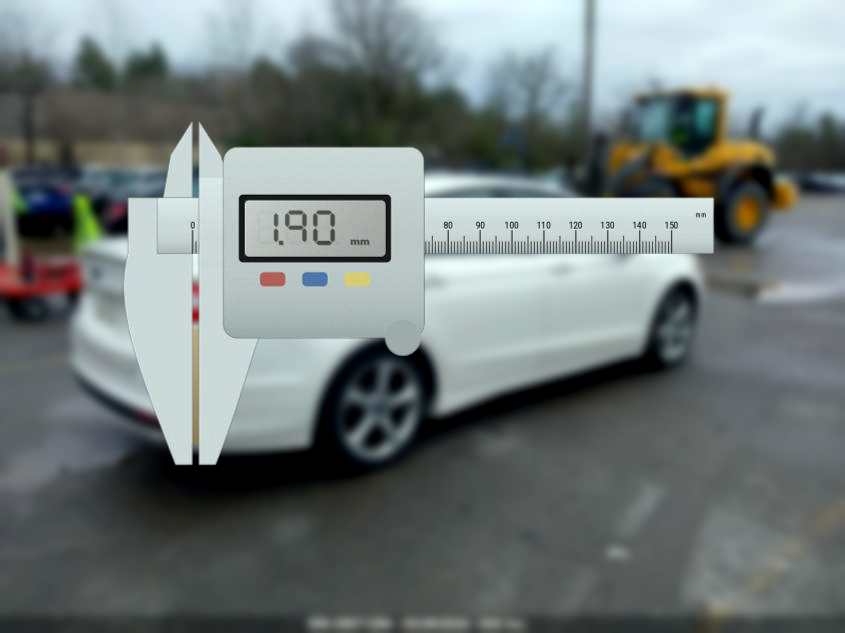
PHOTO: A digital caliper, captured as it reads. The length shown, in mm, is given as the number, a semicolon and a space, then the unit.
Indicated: 1.90; mm
